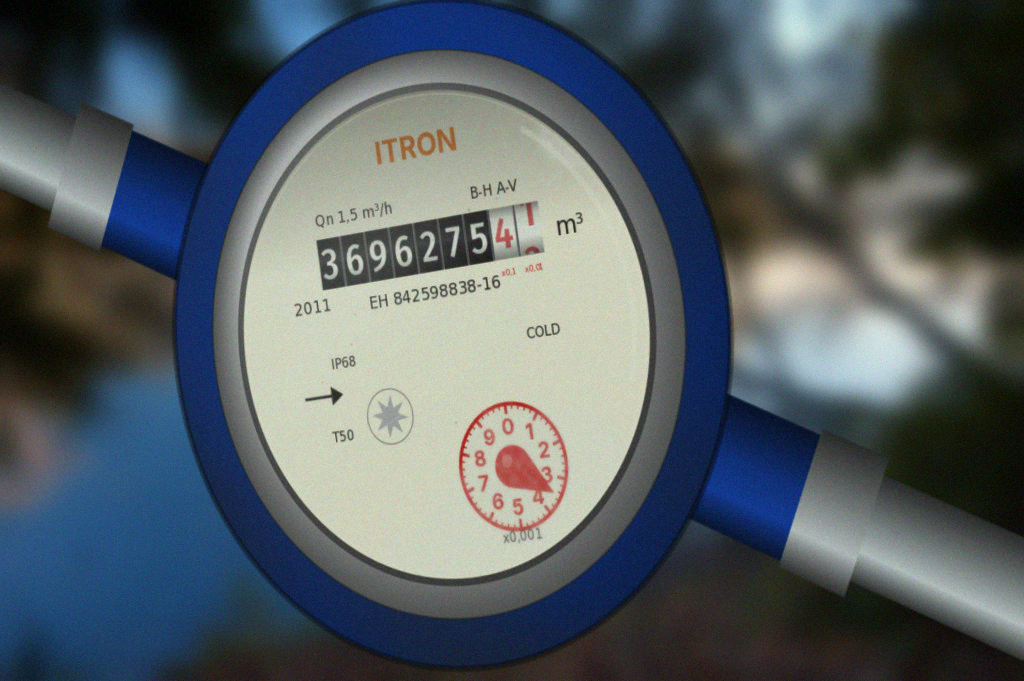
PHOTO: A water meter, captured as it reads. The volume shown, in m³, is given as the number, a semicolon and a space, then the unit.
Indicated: 3696275.413; m³
